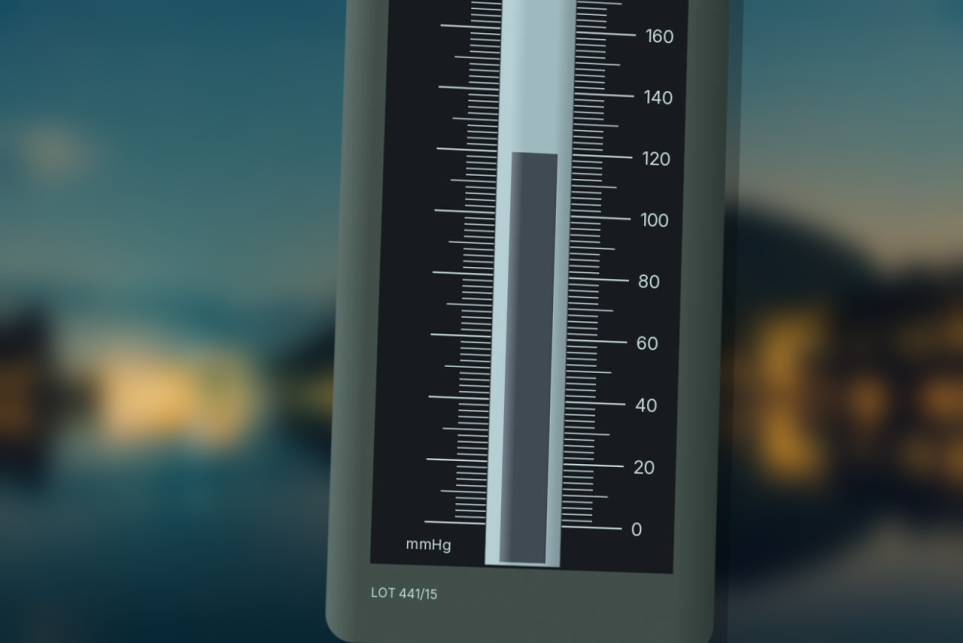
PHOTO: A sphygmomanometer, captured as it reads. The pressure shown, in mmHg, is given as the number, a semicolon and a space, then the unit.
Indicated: 120; mmHg
